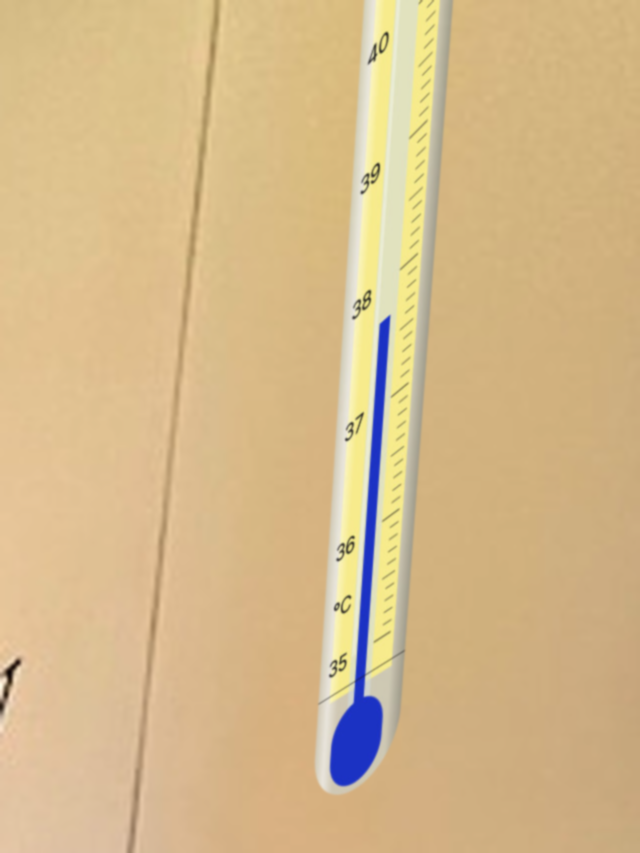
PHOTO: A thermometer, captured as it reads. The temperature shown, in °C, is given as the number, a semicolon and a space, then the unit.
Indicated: 37.7; °C
